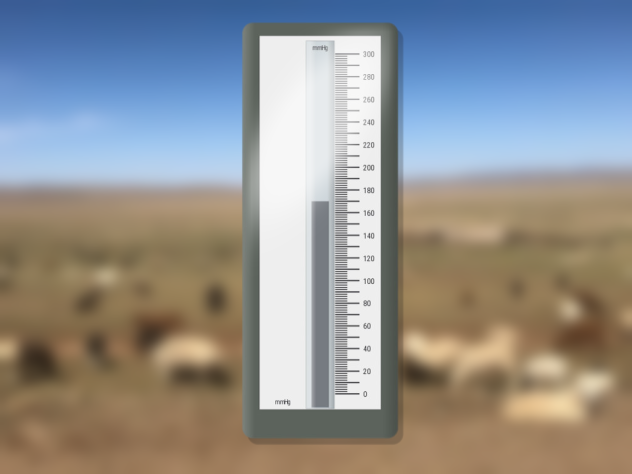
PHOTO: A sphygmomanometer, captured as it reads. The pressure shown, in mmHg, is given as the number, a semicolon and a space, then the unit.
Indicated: 170; mmHg
